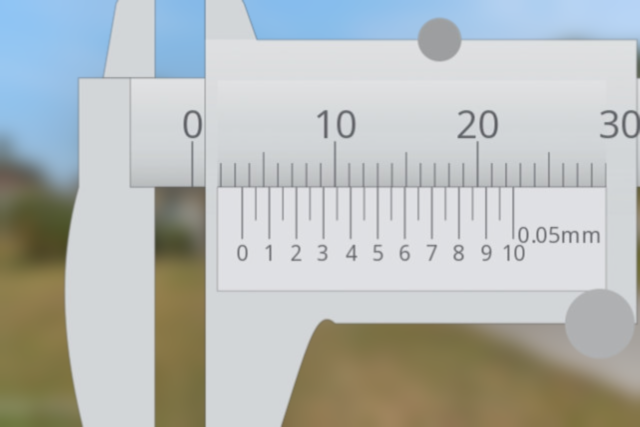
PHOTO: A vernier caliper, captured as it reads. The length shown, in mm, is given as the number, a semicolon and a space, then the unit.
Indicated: 3.5; mm
